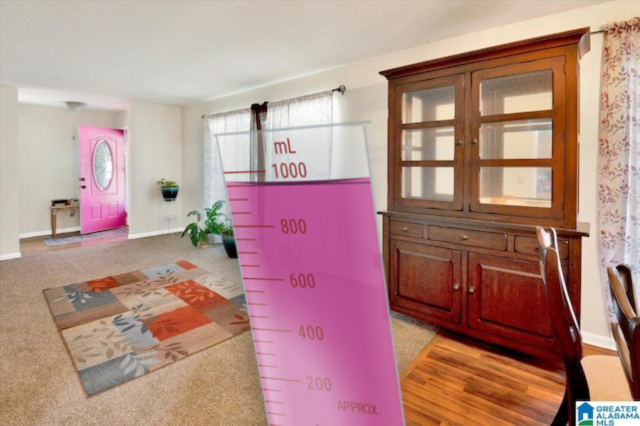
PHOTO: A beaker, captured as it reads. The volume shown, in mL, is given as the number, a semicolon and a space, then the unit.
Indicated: 950; mL
